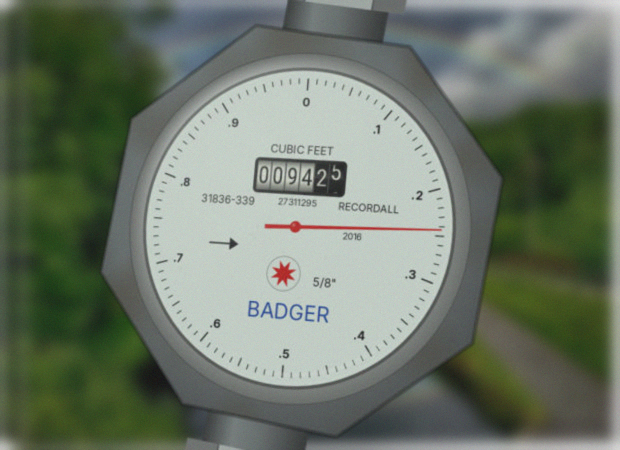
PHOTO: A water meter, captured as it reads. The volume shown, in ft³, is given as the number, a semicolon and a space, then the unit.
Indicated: 9425.24; ft³
